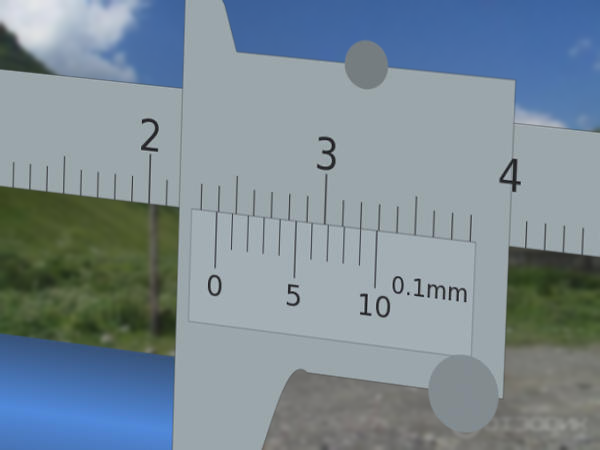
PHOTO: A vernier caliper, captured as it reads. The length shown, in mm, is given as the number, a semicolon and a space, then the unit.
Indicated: 23.9; mm
